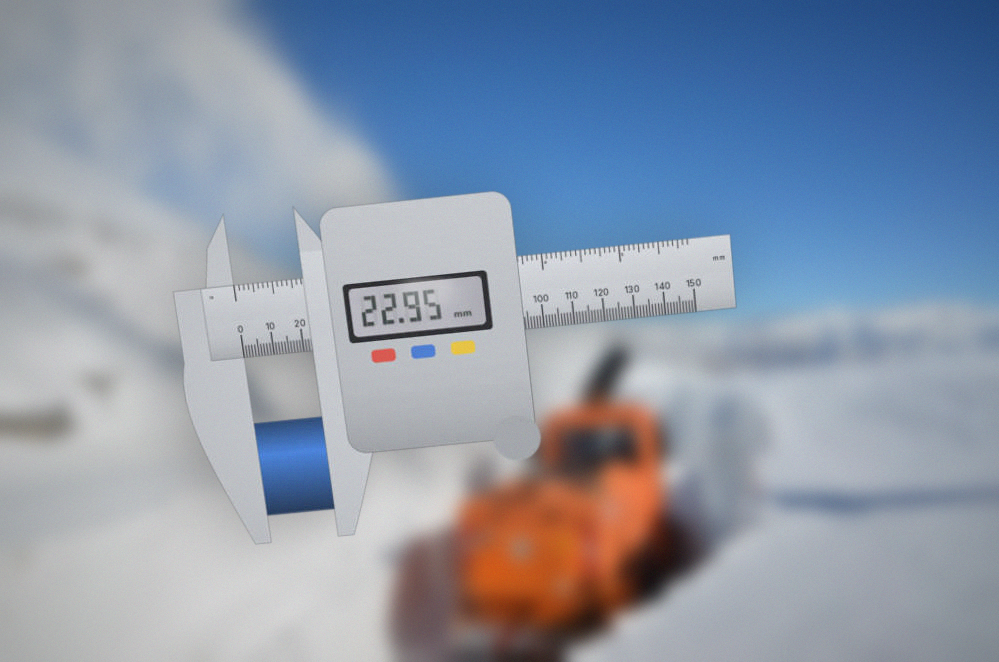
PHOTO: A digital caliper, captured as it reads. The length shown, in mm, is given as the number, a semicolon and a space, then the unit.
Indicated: 22.95; mm
